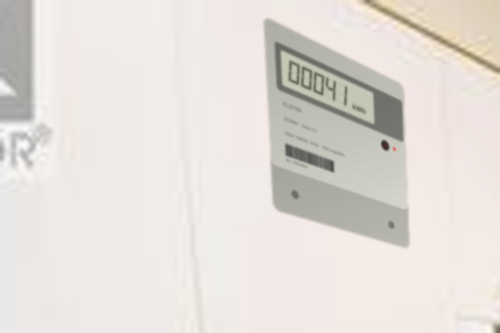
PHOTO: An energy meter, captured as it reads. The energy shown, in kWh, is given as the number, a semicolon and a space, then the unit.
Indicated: 41; kWh
